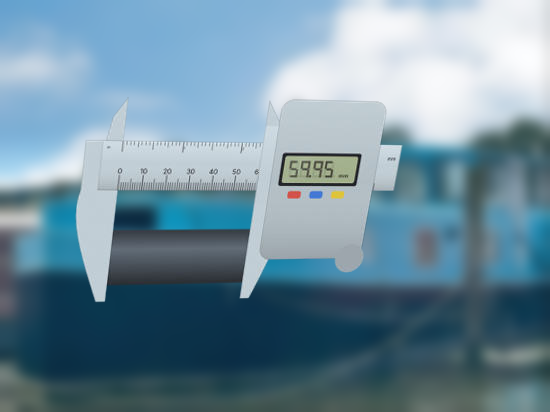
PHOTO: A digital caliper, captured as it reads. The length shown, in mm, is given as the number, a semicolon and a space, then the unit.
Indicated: 59.95; mm
